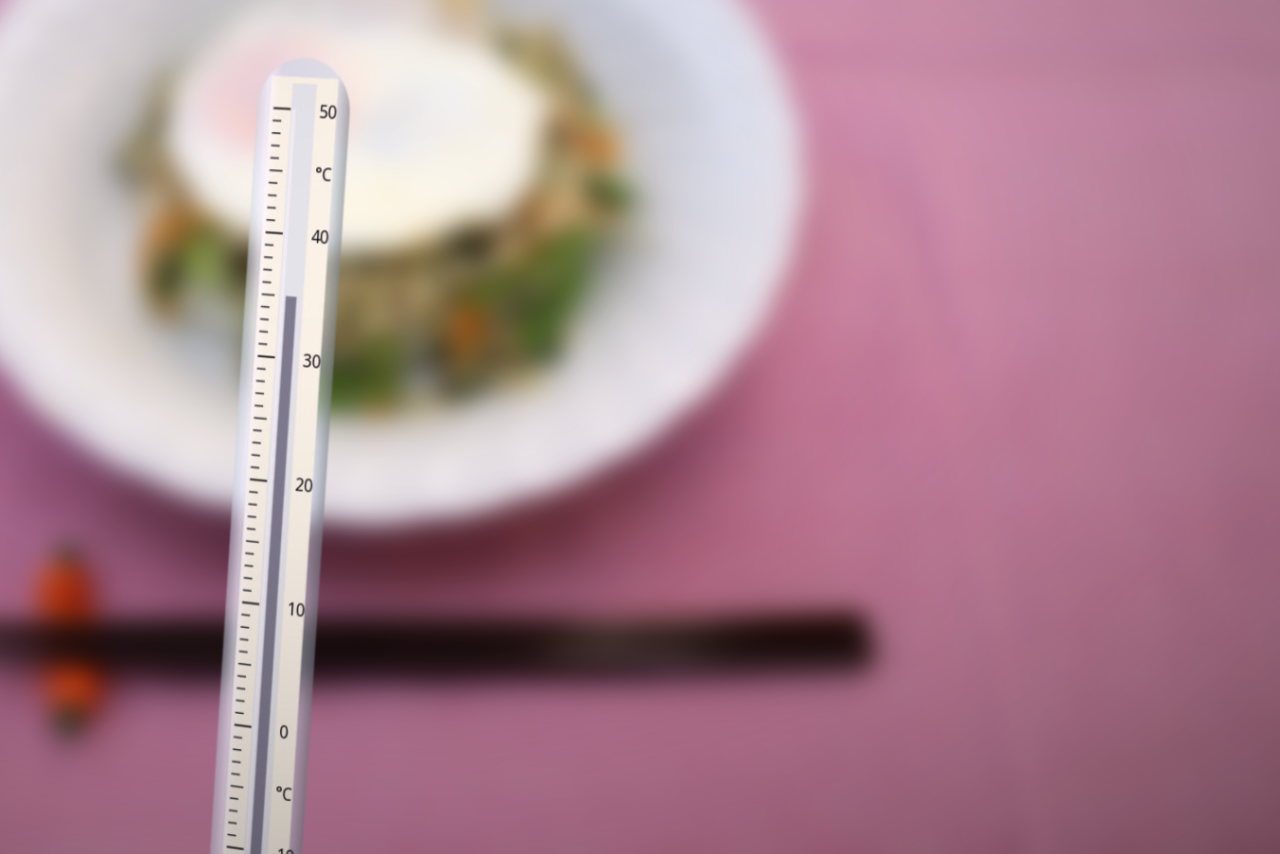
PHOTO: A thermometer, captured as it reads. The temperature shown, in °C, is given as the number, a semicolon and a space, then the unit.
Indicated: 35; °C
